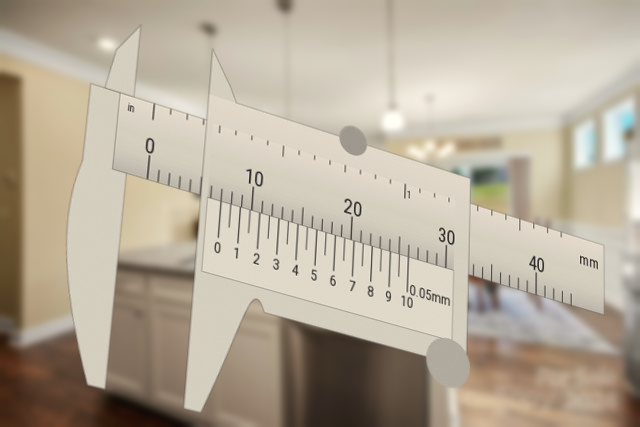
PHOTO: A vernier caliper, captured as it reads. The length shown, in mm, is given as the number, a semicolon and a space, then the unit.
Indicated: 7.0; mm
